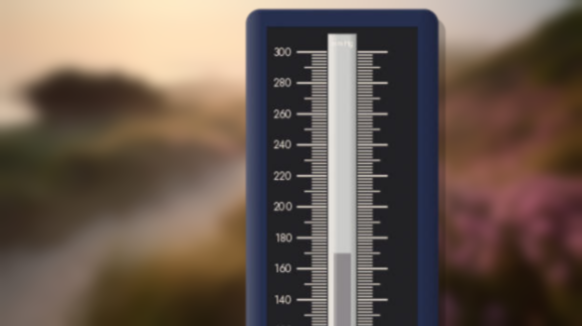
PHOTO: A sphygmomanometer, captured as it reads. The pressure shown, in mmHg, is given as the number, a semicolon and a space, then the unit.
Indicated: 170; mmHg
